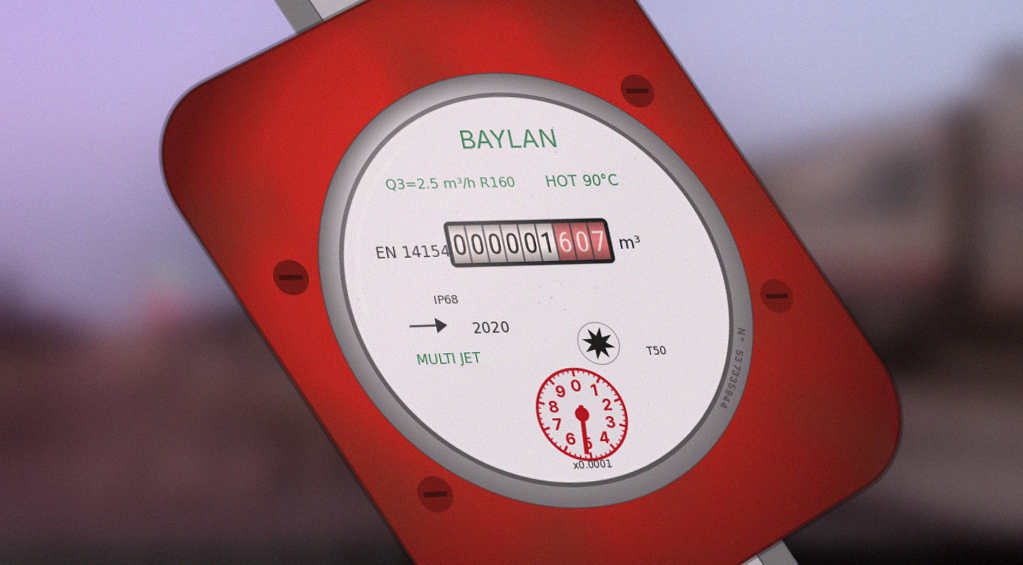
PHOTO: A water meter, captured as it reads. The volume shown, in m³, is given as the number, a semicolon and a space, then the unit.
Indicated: 1.6075; m³
